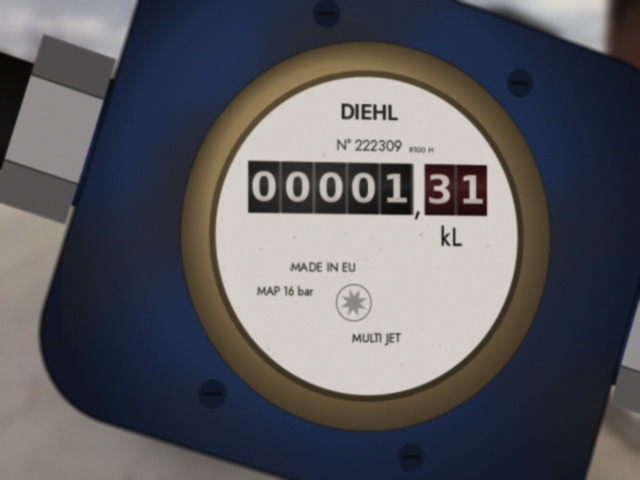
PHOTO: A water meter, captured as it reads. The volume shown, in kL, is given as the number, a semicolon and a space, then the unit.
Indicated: 1.31; kL
